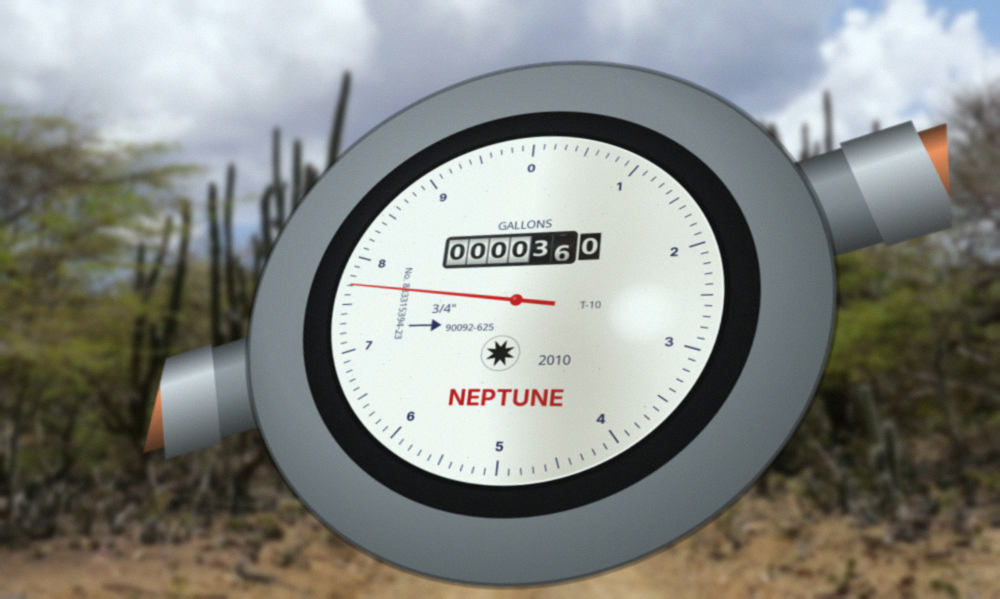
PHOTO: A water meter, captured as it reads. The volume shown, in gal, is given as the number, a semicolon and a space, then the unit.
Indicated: 357.7; gal
